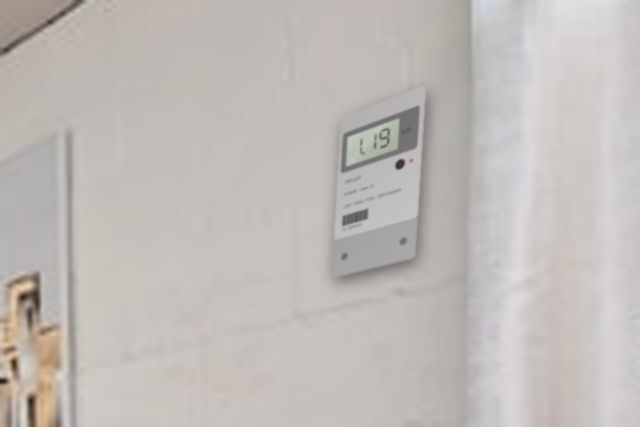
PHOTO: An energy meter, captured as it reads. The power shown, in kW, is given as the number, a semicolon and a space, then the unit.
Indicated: 1.19; kW
